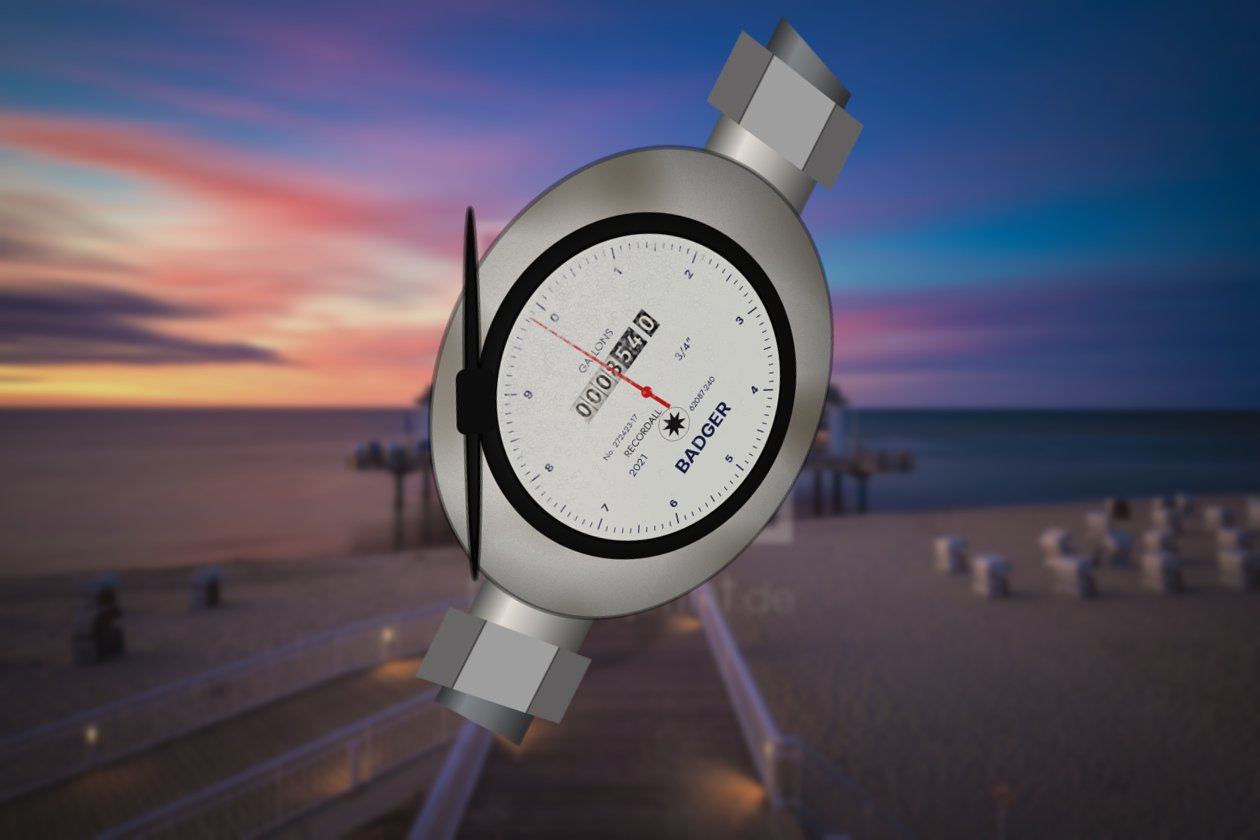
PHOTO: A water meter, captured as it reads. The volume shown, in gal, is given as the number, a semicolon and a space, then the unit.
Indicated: 8539.8; gal
